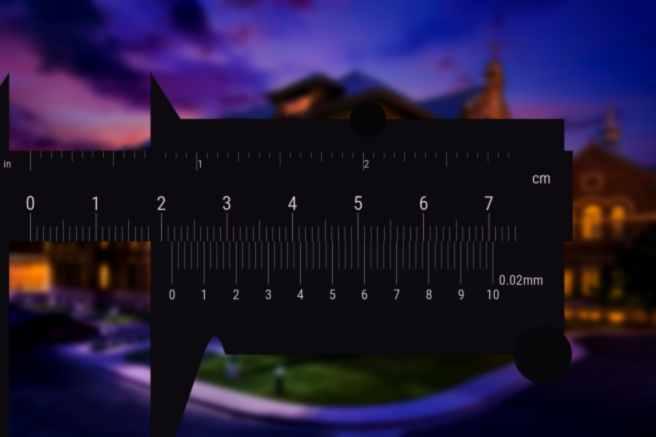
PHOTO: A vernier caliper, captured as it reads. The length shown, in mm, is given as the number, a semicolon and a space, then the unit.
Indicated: 21.6; mm
